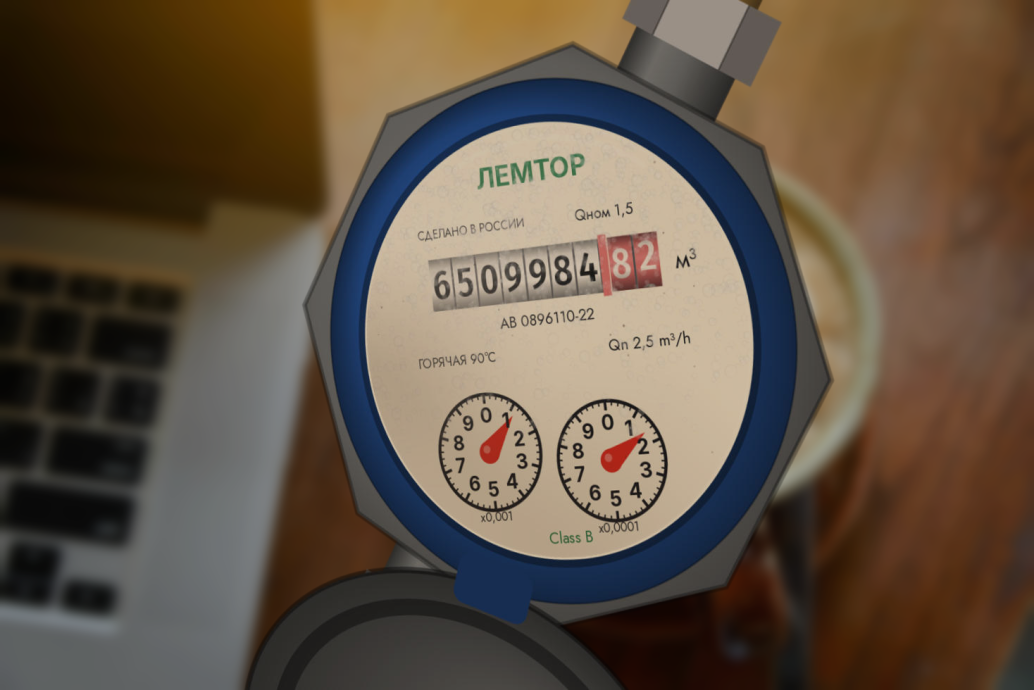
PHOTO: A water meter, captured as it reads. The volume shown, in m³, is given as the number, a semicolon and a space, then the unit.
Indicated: 6509984.8211; m³
